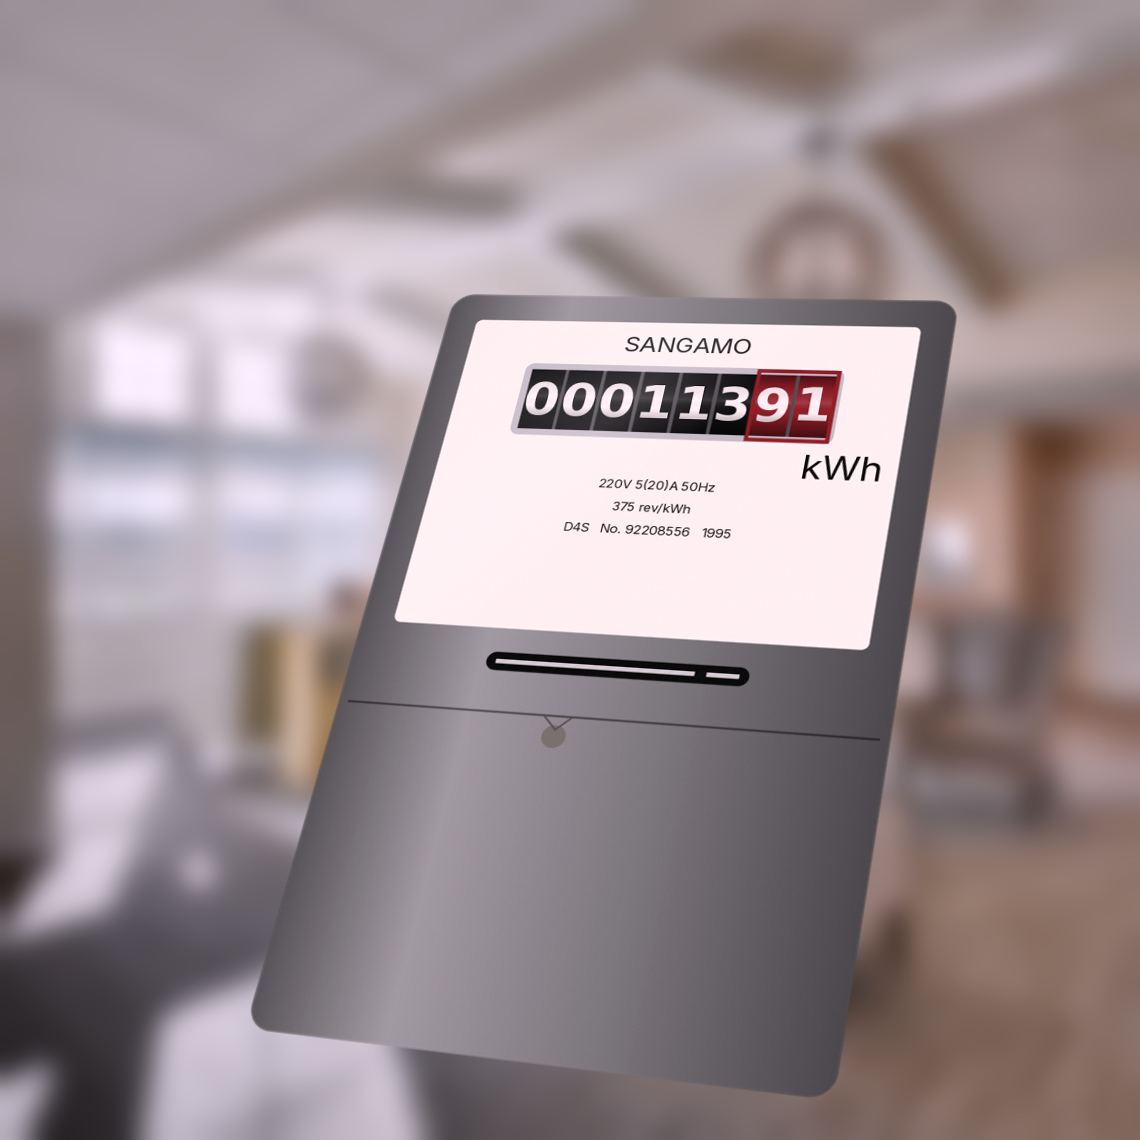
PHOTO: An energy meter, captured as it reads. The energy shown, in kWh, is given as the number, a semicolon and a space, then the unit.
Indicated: 113.91; kWh
